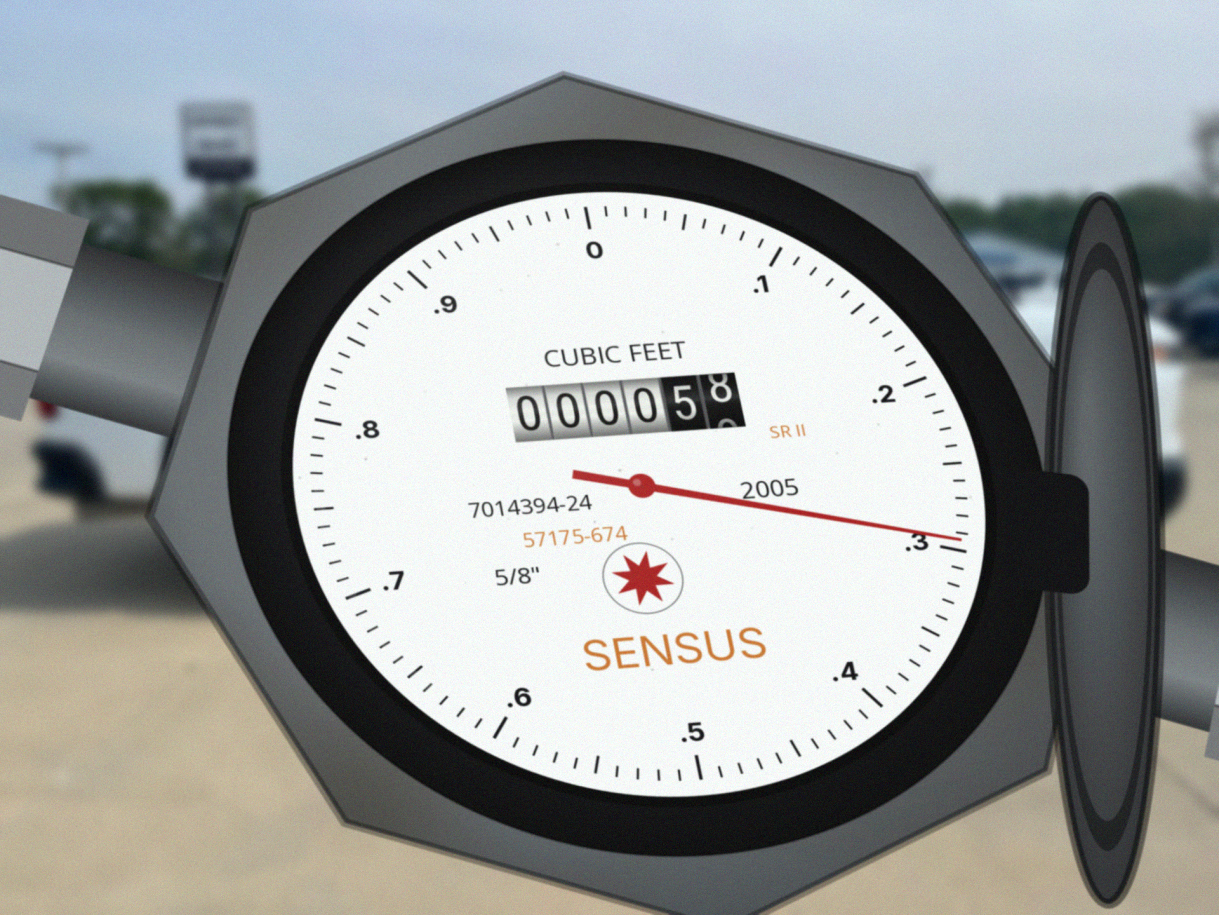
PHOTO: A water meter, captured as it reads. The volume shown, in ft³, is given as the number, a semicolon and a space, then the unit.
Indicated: 58.29; ft³
